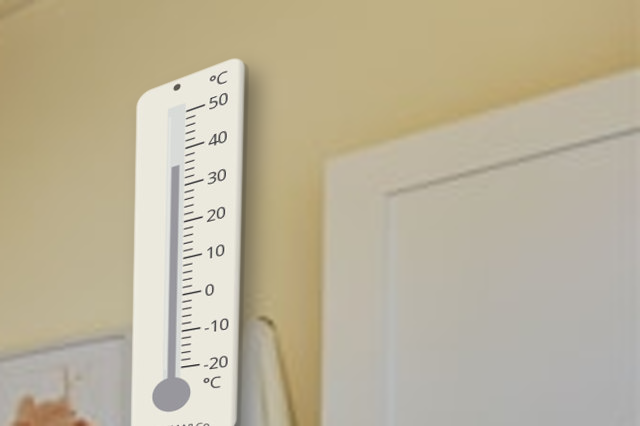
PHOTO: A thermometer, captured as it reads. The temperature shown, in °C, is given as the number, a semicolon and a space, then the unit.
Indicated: 36; °C
